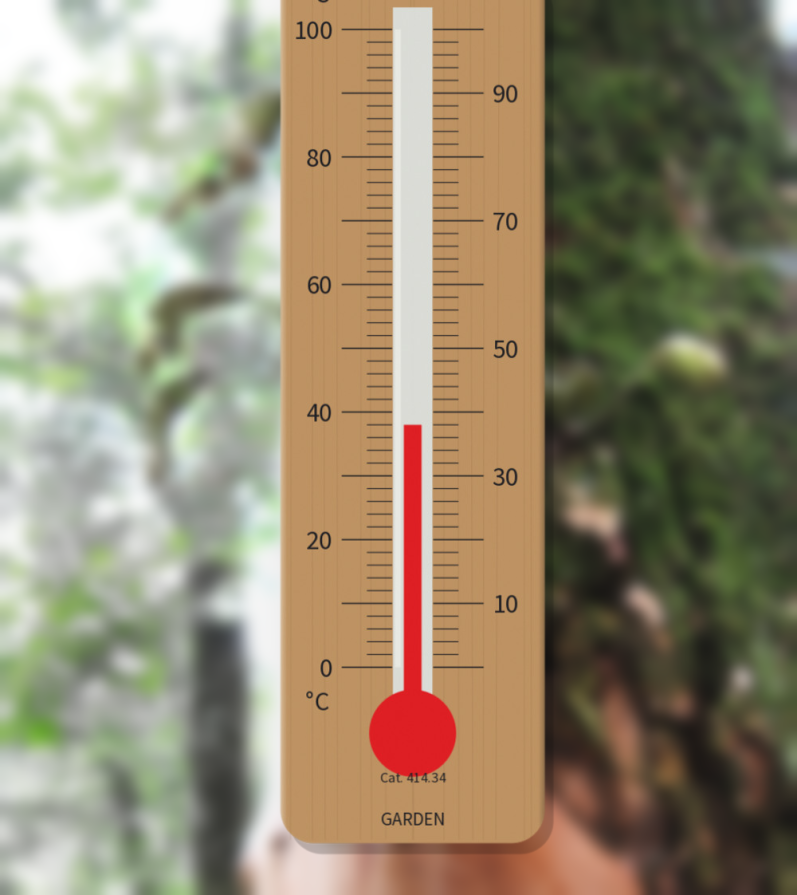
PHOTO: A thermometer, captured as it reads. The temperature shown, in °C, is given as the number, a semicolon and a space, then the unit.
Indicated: 38; °C
